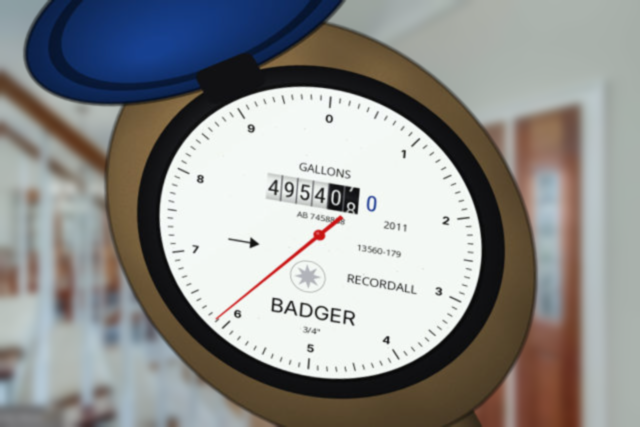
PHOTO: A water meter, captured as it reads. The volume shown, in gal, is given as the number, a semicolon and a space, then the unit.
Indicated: 4954076.1; gal
